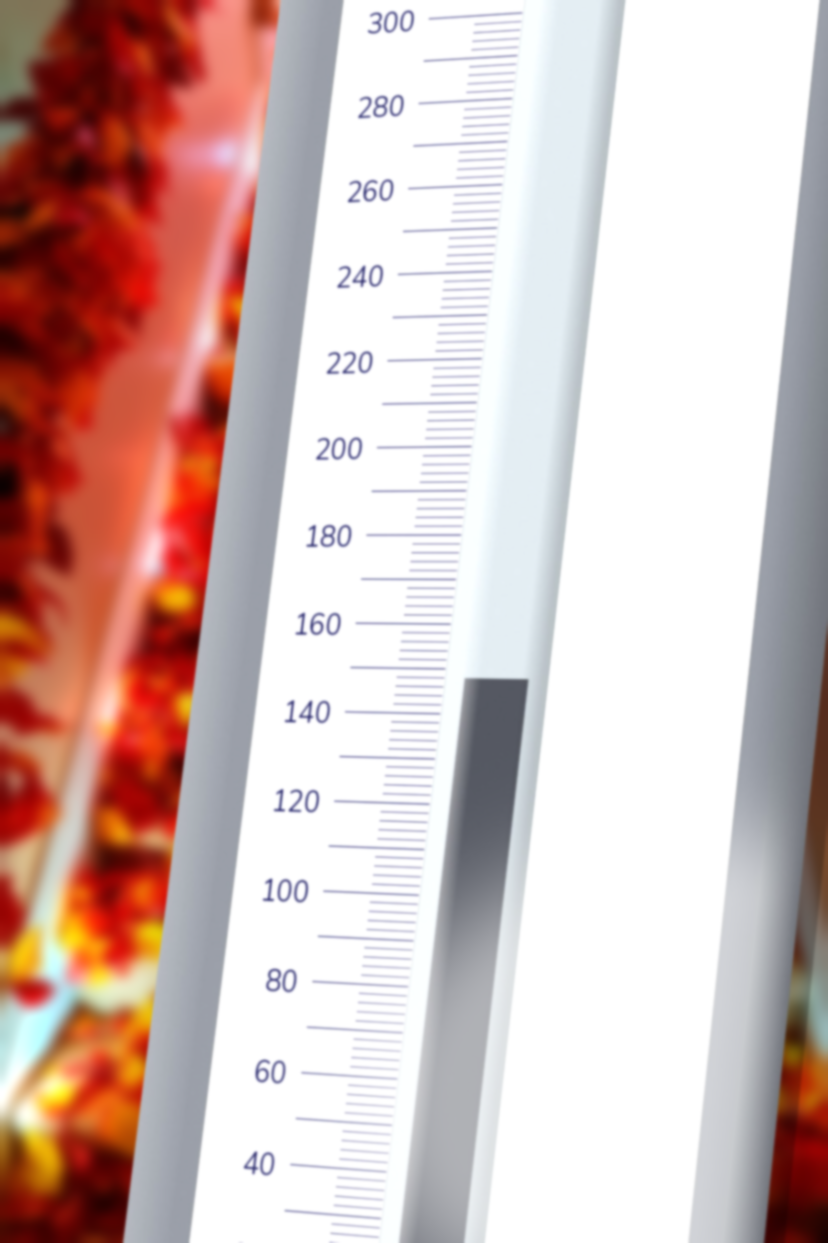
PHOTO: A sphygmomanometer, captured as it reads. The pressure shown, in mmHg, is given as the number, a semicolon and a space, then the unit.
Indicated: 148; mmHg
